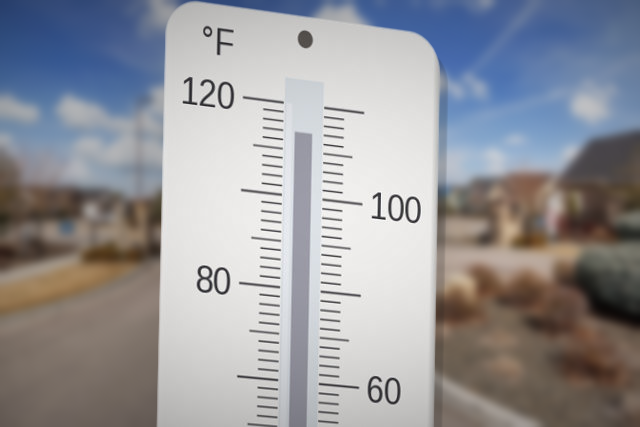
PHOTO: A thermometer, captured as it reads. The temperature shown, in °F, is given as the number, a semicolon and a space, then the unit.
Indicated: 114; °F
